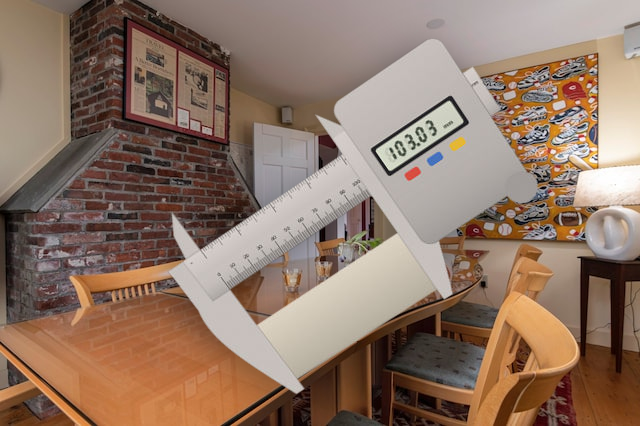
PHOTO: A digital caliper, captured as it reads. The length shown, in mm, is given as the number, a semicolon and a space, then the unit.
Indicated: 103.03; mm
